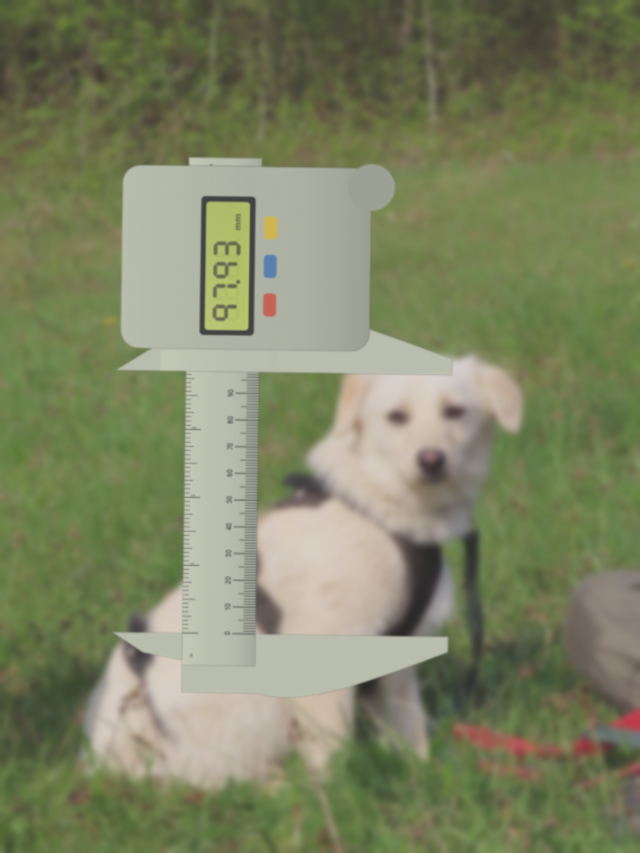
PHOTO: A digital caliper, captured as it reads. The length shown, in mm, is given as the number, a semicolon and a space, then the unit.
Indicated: 97.93; mm
